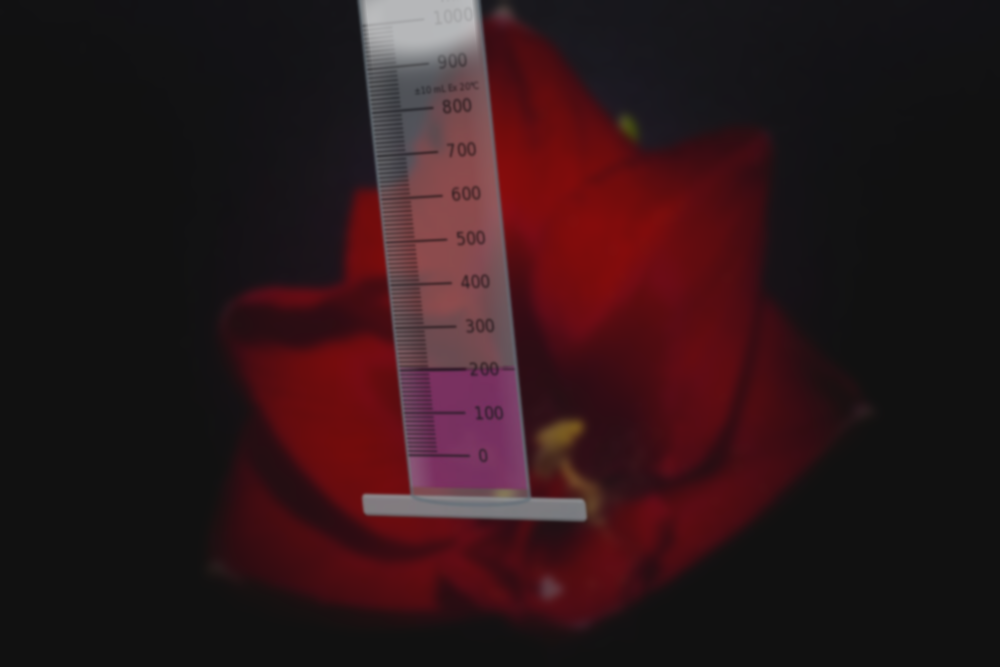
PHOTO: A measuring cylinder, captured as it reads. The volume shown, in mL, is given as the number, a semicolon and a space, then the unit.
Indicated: 200; mL
